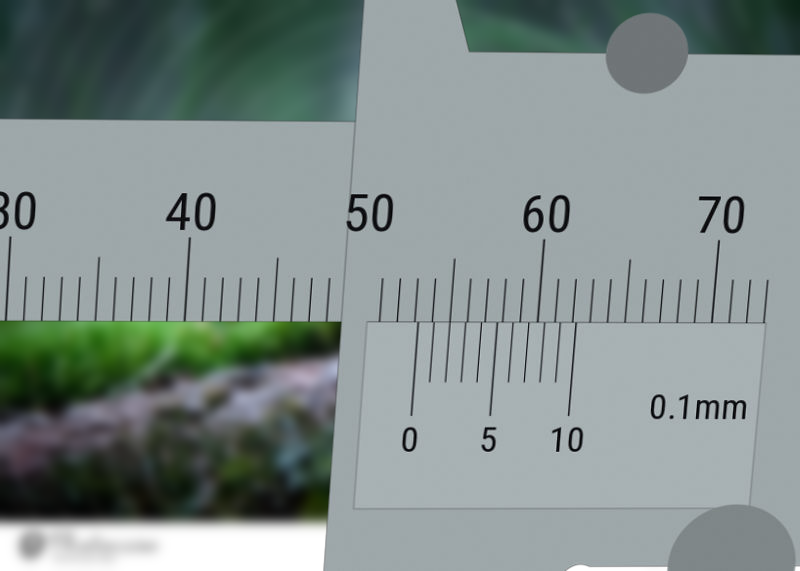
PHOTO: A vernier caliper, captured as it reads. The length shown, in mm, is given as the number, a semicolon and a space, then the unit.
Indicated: 53.2; mm
